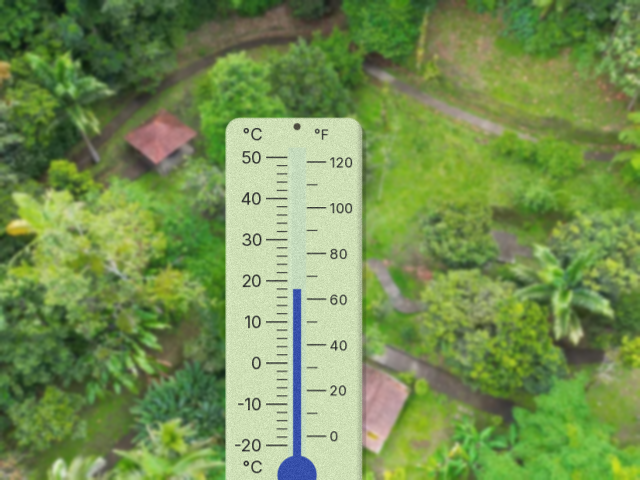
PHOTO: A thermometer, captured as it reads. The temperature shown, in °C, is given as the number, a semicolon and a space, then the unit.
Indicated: 18; °C
